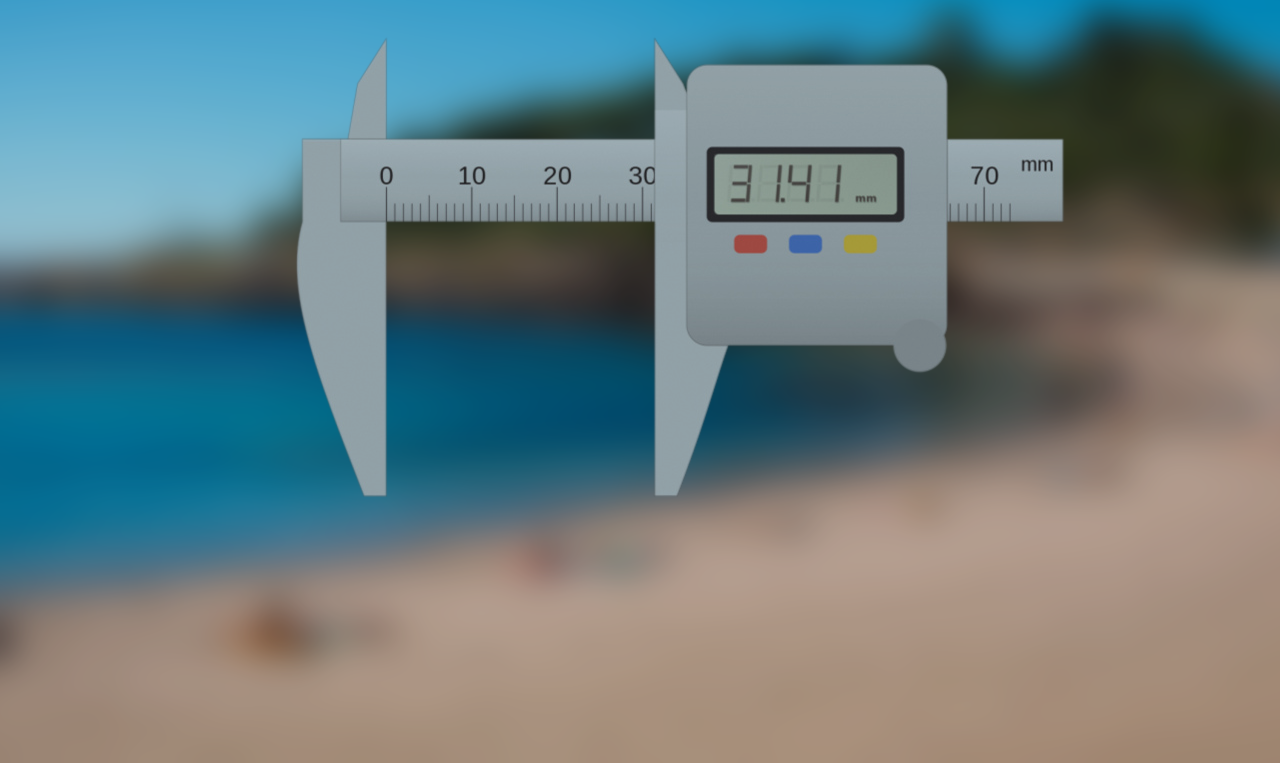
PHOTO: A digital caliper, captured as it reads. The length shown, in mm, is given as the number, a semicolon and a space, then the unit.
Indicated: 31.41; mm
